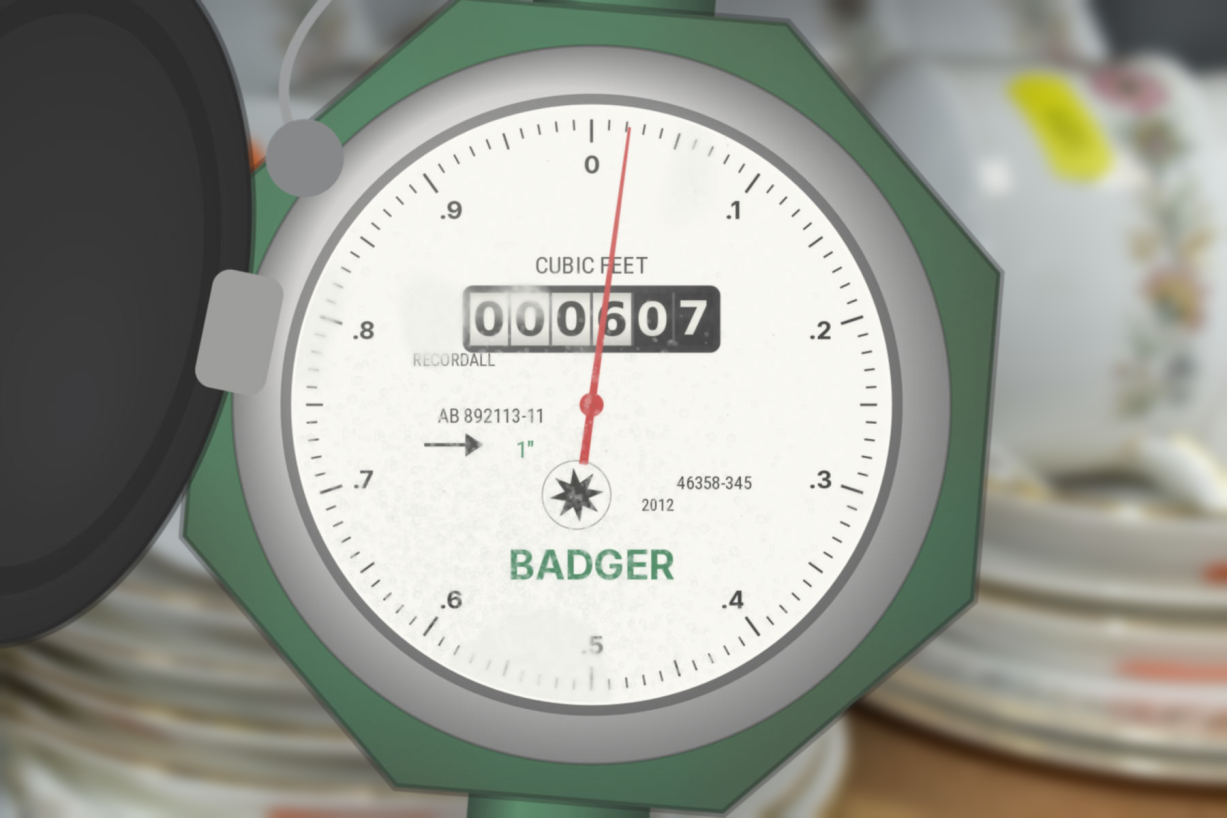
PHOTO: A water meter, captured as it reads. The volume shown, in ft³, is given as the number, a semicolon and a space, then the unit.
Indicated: 607.02; ft³
